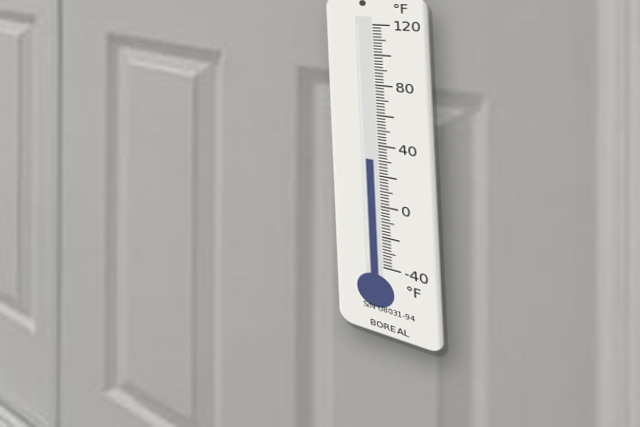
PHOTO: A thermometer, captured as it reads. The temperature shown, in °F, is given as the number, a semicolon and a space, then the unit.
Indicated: 30; °F
